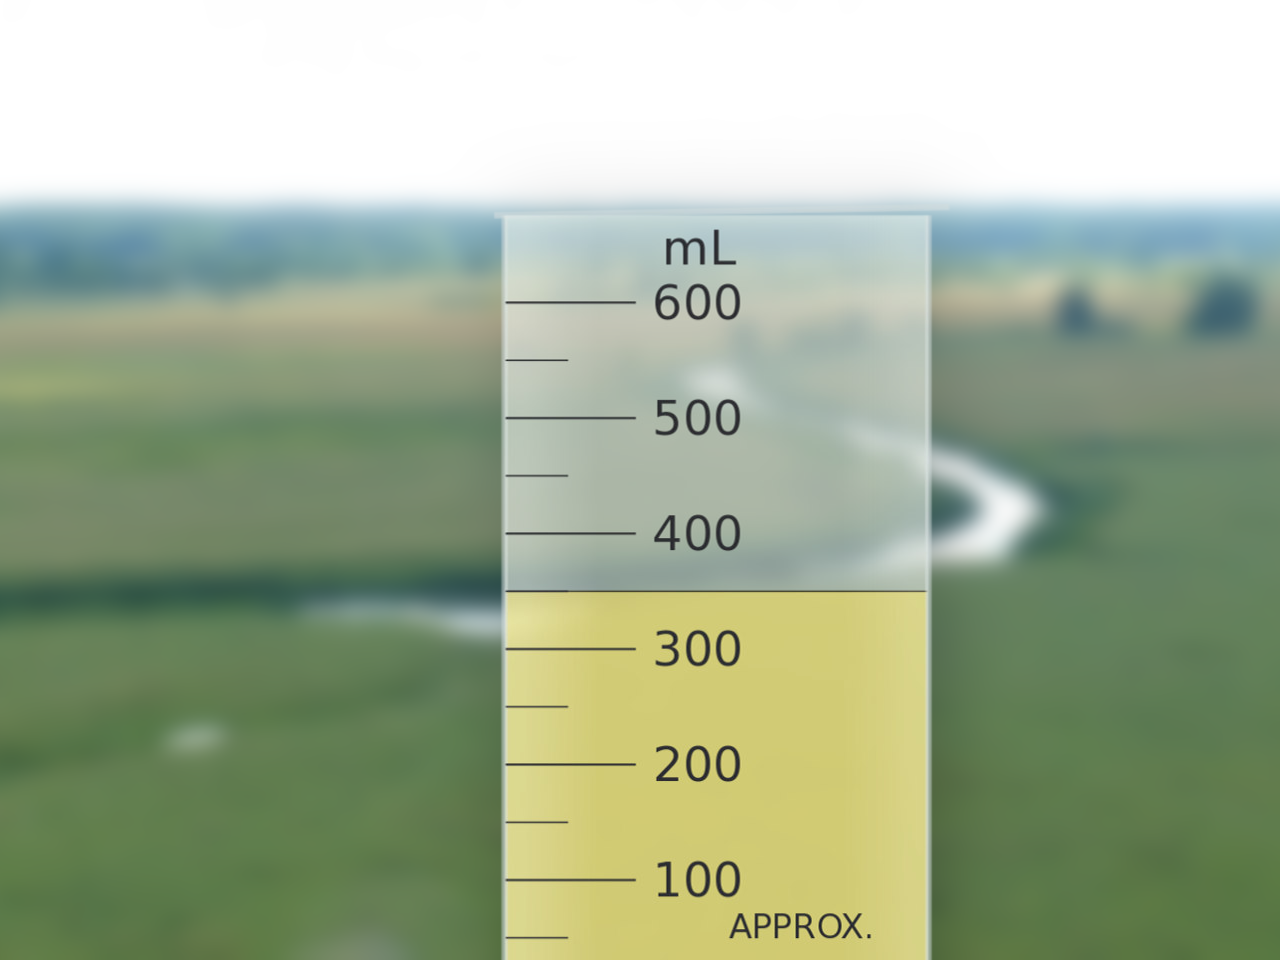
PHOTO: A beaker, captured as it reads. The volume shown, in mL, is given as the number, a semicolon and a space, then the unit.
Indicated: 350; mL
